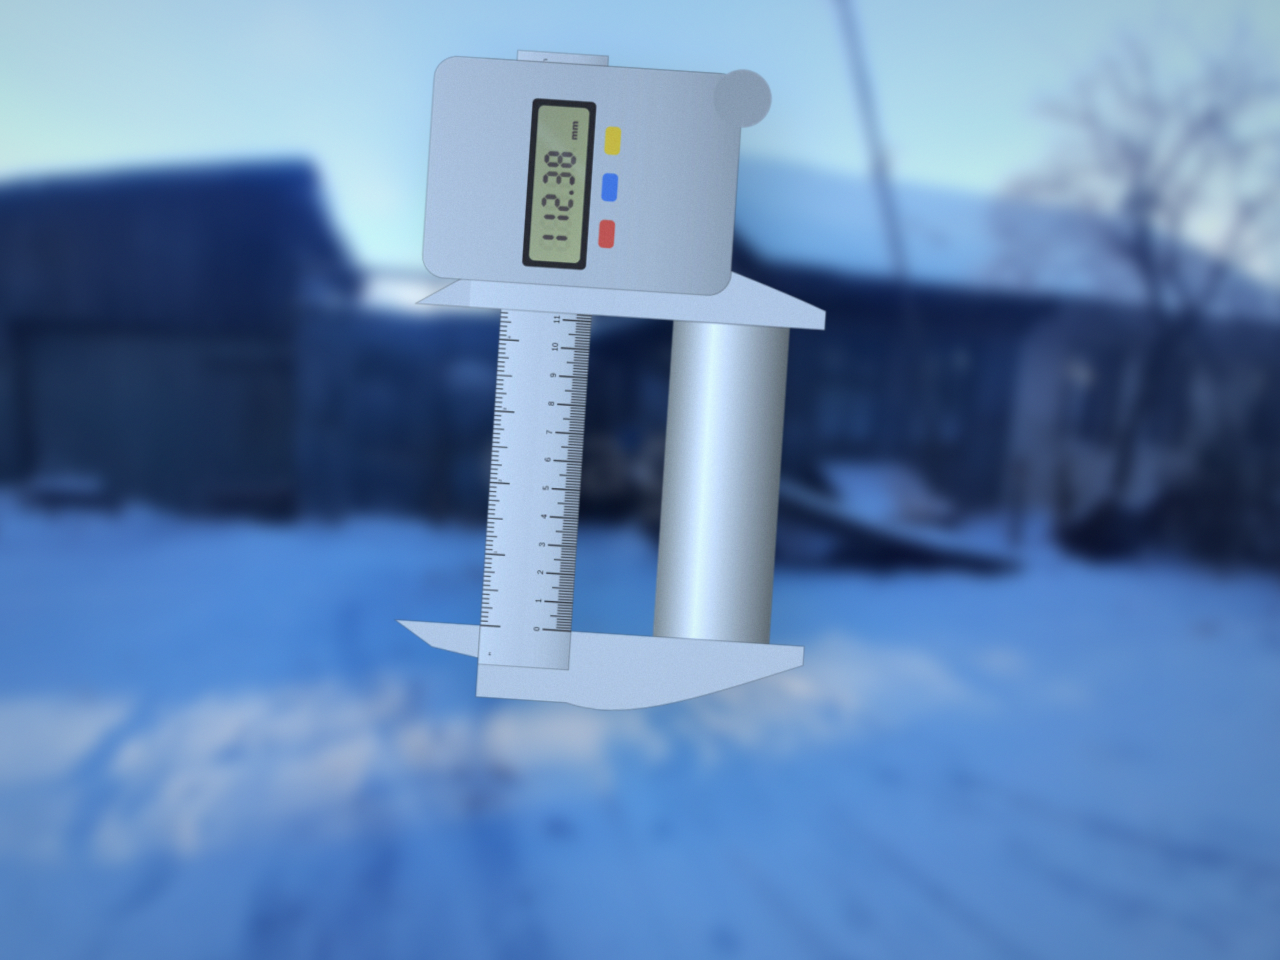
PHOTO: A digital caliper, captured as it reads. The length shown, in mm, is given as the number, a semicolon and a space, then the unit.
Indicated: 112.38; mm
